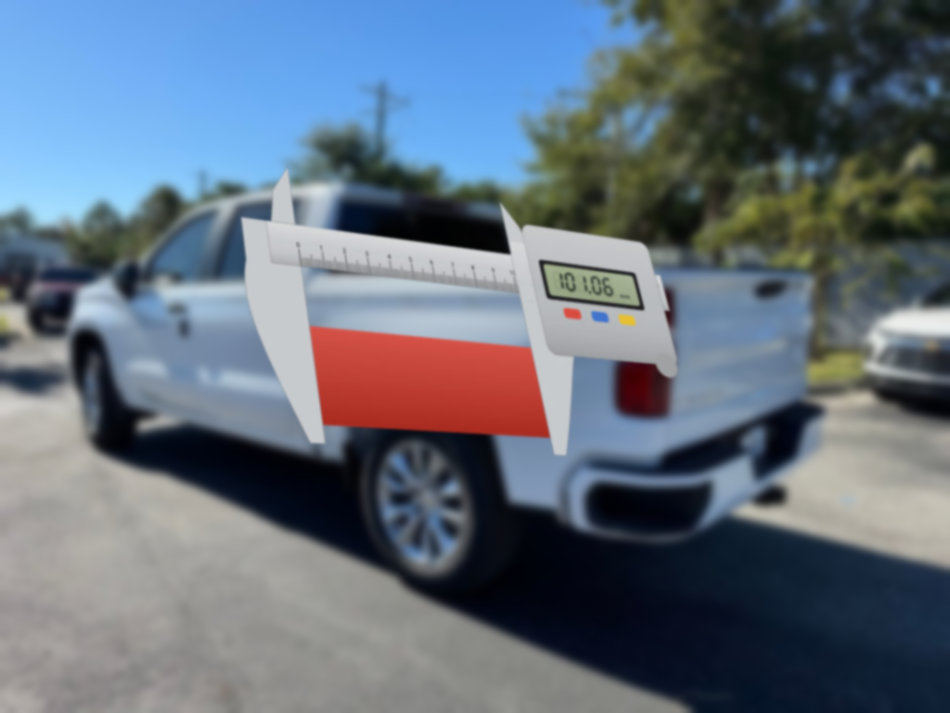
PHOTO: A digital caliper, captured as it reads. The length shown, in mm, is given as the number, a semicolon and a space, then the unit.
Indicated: 101.06; mm
